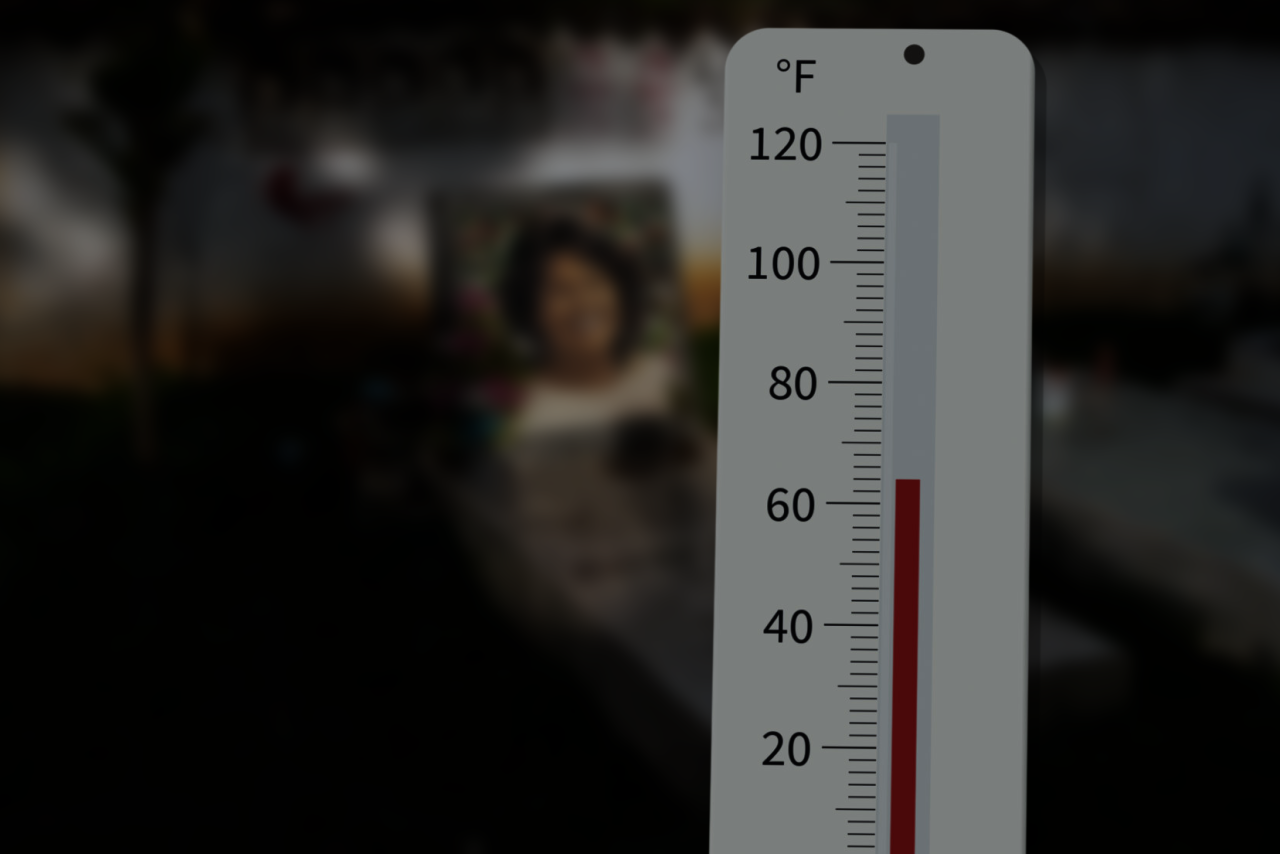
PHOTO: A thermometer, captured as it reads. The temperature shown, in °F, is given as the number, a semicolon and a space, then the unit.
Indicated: 64; °F
